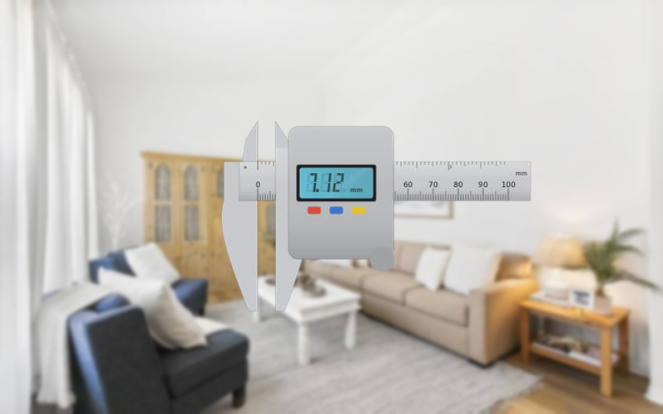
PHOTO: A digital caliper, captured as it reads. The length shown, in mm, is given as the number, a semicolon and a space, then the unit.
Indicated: 7.12; mm
